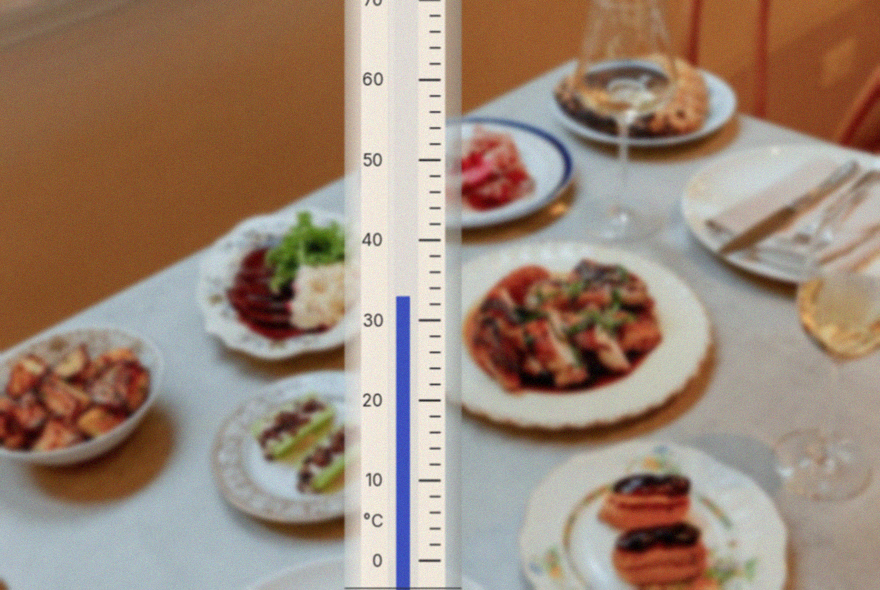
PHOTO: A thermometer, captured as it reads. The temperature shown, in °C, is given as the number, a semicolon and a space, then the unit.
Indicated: 33; °C
